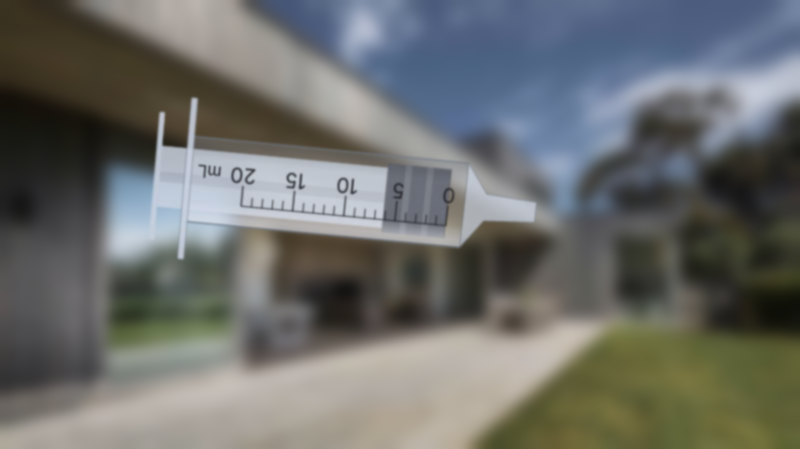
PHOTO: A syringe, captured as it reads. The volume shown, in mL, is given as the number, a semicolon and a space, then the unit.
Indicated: 0; mL
